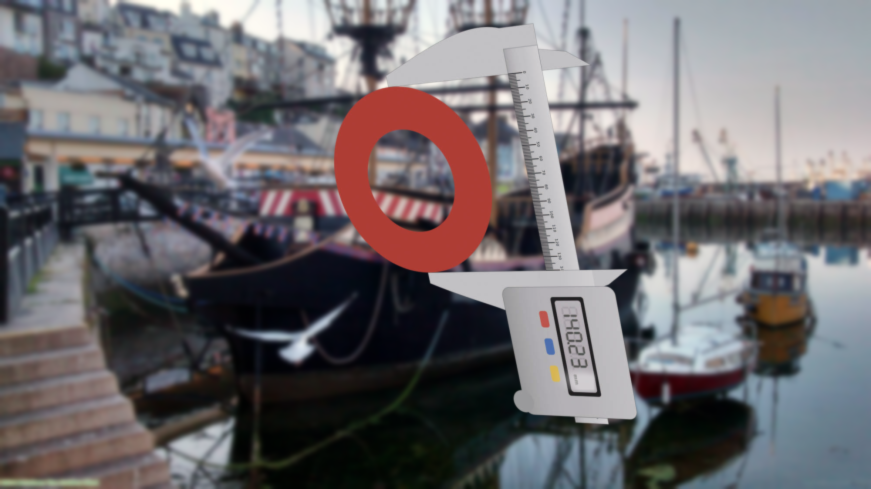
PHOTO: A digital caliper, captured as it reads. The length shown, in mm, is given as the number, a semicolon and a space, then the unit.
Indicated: 140.23; mm
